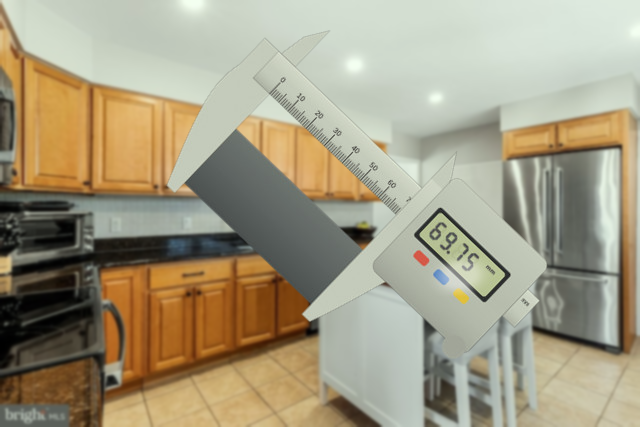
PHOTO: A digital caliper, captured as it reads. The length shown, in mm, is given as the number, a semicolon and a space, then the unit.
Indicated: 69.75; mm
